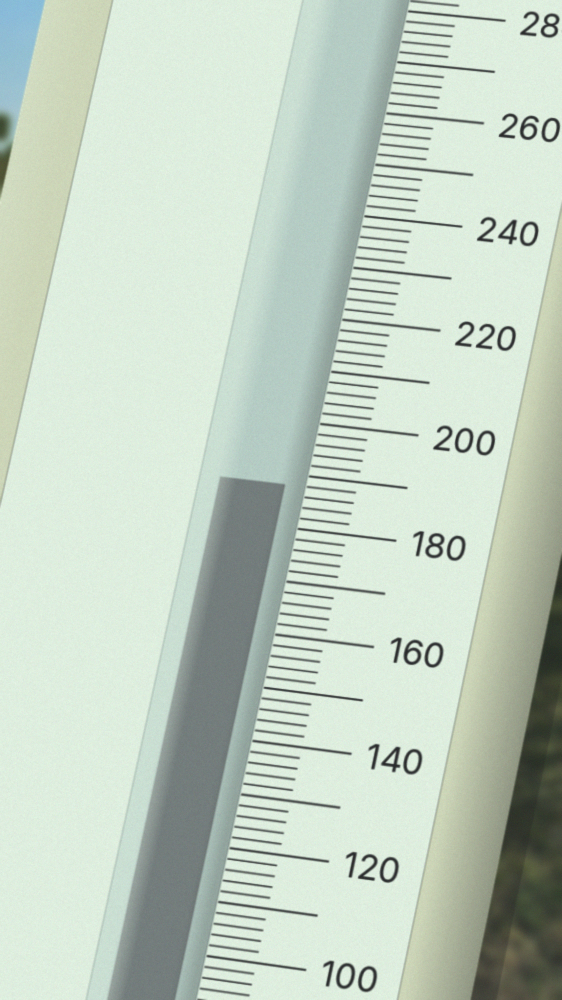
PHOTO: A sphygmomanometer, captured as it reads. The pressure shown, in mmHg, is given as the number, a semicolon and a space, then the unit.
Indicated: 188; mmHg
